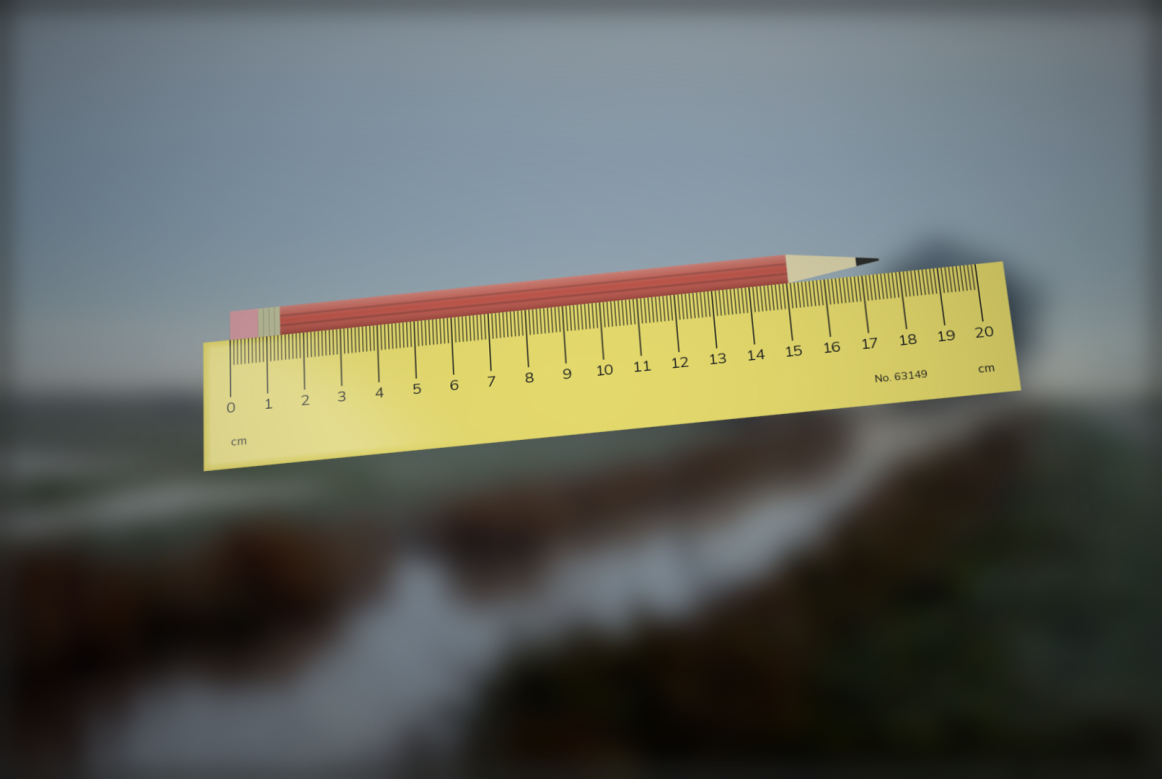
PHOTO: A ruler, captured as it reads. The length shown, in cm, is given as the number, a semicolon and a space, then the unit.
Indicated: 17.5; cm
